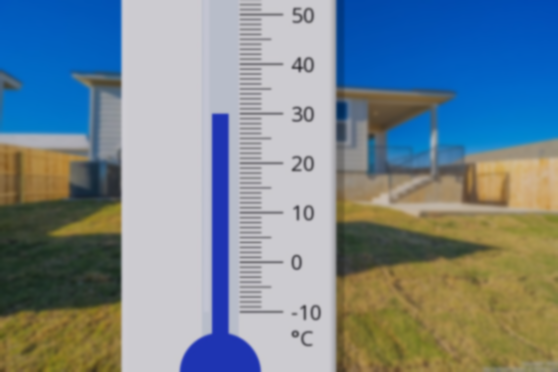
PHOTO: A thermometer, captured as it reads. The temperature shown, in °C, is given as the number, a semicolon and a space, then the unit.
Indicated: 30; °C
